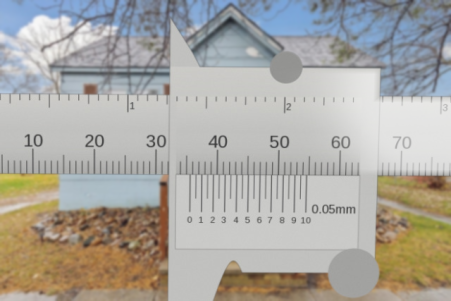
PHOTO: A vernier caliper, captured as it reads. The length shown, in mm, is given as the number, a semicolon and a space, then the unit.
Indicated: 35.6; mm
